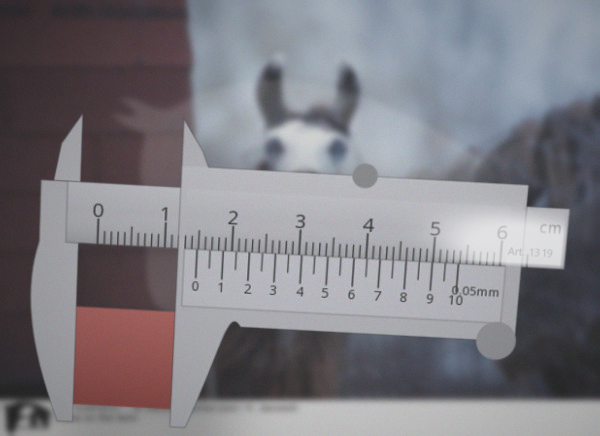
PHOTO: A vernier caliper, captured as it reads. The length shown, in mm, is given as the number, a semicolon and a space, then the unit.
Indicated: 14.8; mm
